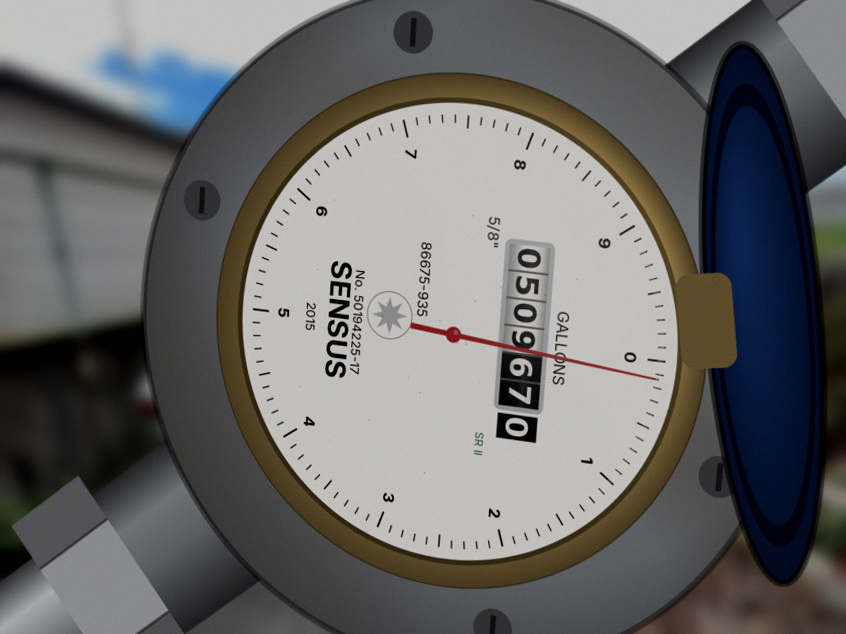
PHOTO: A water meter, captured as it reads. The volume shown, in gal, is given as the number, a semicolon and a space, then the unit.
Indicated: 509670.1; gal
